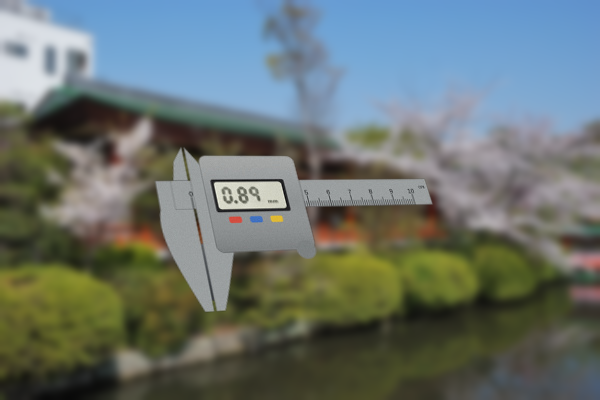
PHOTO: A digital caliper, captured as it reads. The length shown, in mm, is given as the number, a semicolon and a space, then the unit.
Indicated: 0.89; mm
